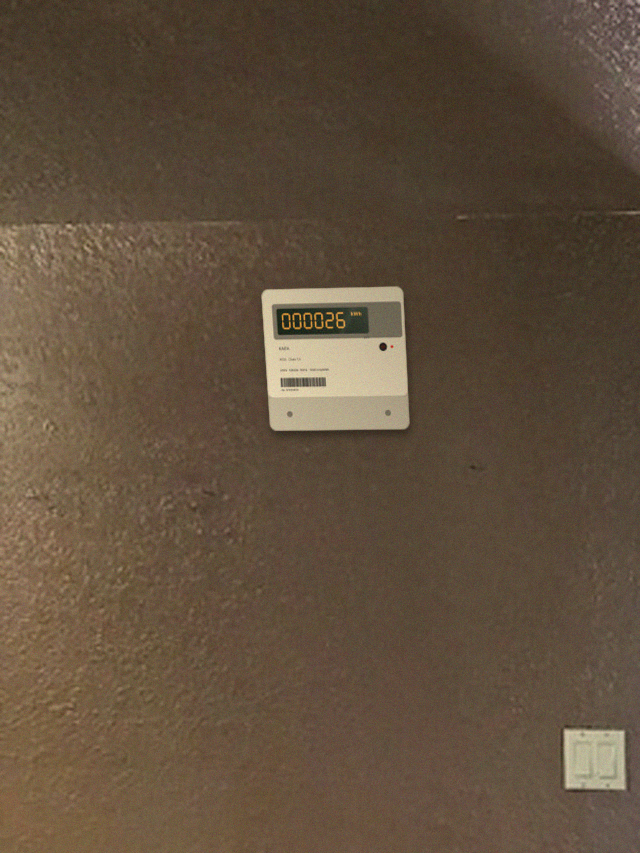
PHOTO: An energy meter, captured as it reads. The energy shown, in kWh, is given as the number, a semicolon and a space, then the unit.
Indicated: 26; kWh
